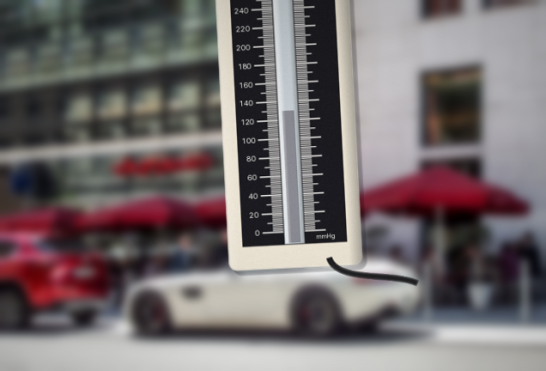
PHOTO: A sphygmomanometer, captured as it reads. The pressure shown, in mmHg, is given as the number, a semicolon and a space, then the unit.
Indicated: 130; mmHg
